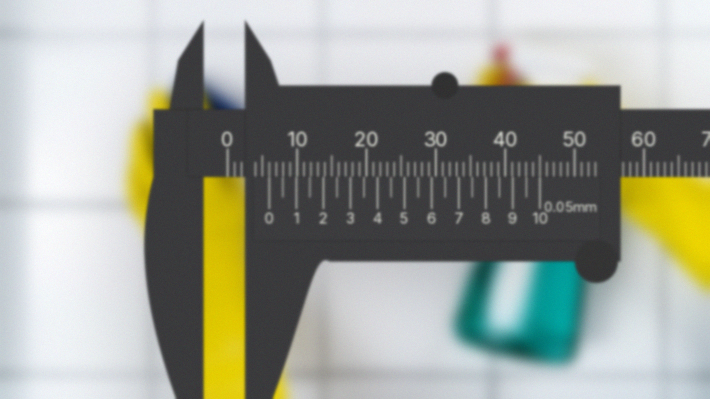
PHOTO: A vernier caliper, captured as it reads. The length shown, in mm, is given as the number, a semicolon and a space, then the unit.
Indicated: 6.0; mm
